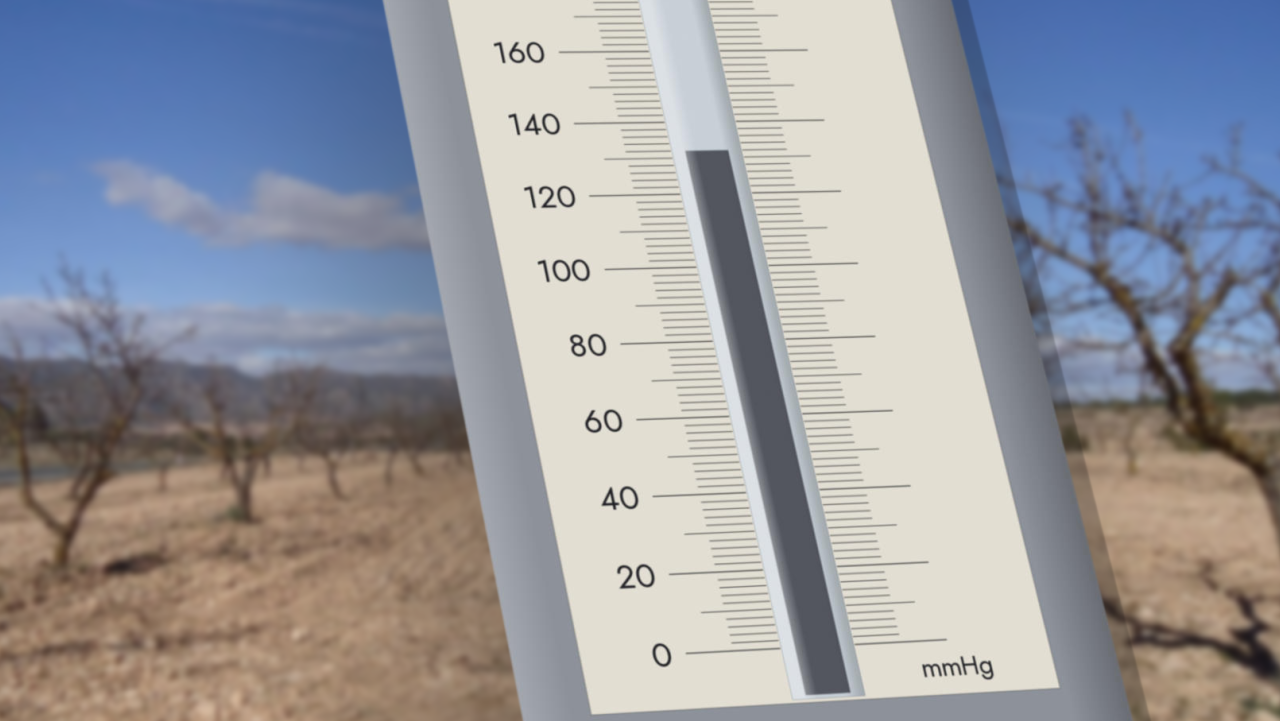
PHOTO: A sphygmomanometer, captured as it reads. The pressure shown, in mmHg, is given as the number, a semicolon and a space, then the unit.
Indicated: 132; mmHg
